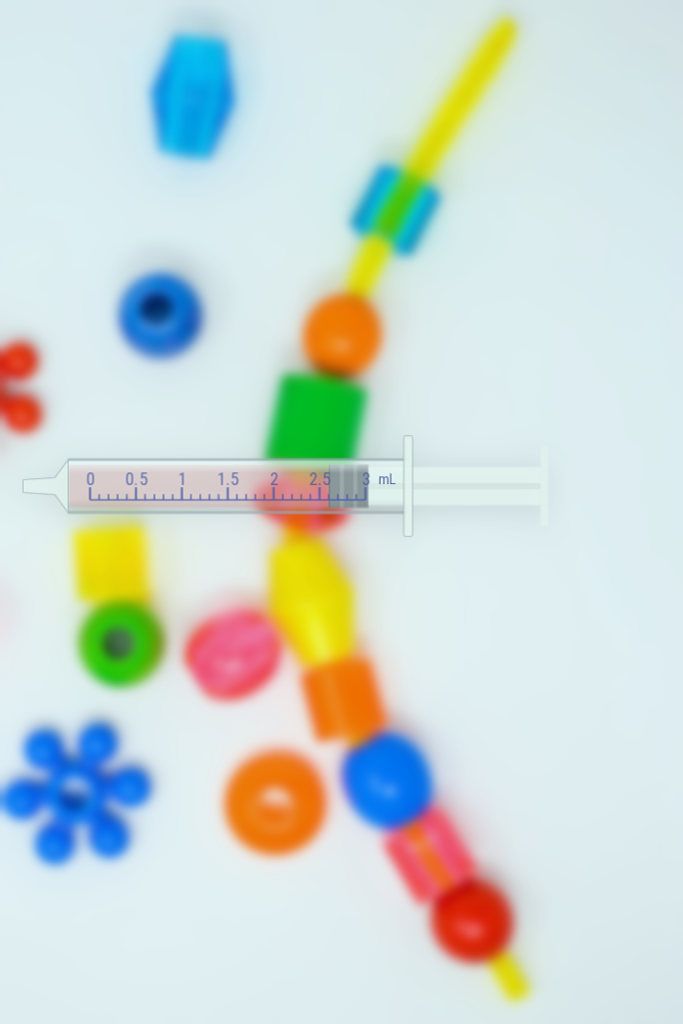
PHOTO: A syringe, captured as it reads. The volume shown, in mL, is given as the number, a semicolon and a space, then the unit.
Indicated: 2.6; mL
